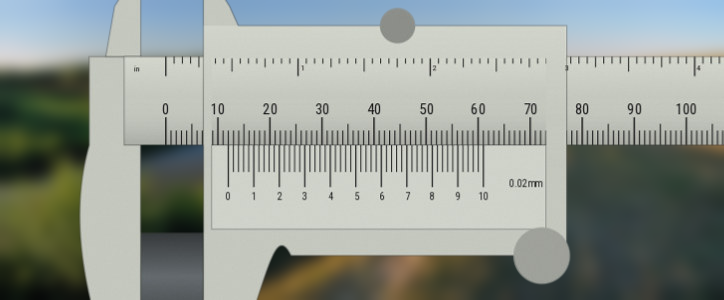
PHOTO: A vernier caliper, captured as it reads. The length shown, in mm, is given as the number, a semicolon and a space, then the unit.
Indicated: 12.0; mm
